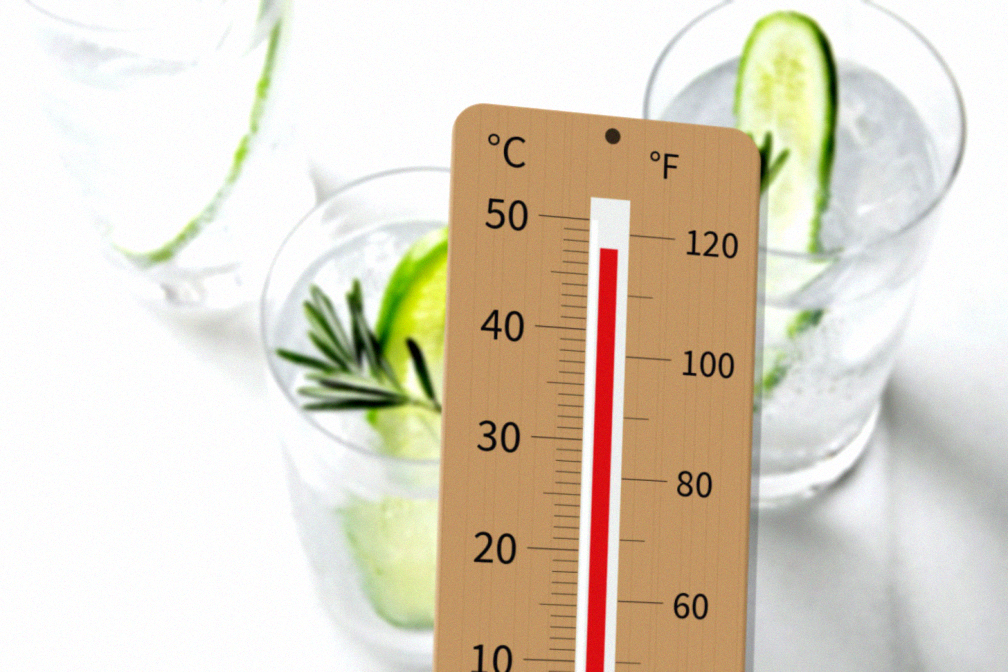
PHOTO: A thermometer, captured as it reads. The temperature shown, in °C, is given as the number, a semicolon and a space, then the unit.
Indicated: 47.5; °C
